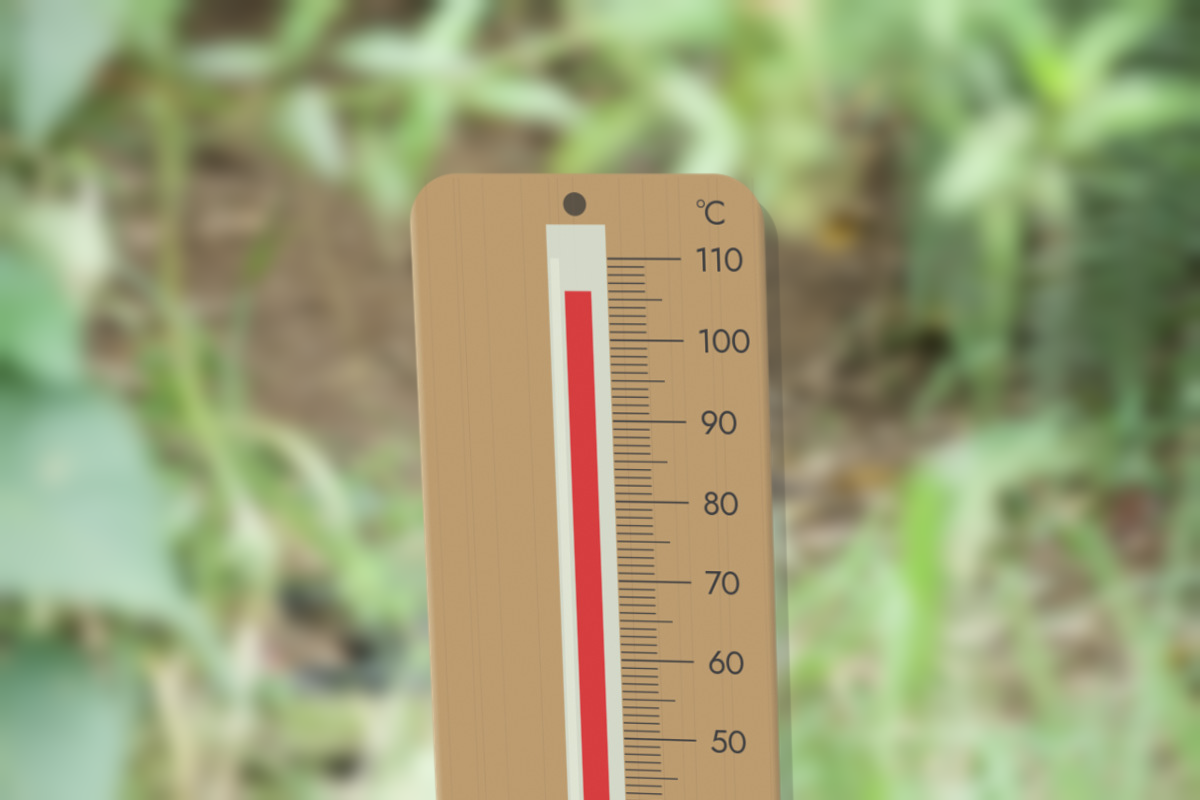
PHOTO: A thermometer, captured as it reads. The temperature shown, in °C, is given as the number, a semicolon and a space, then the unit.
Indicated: 106; °C
